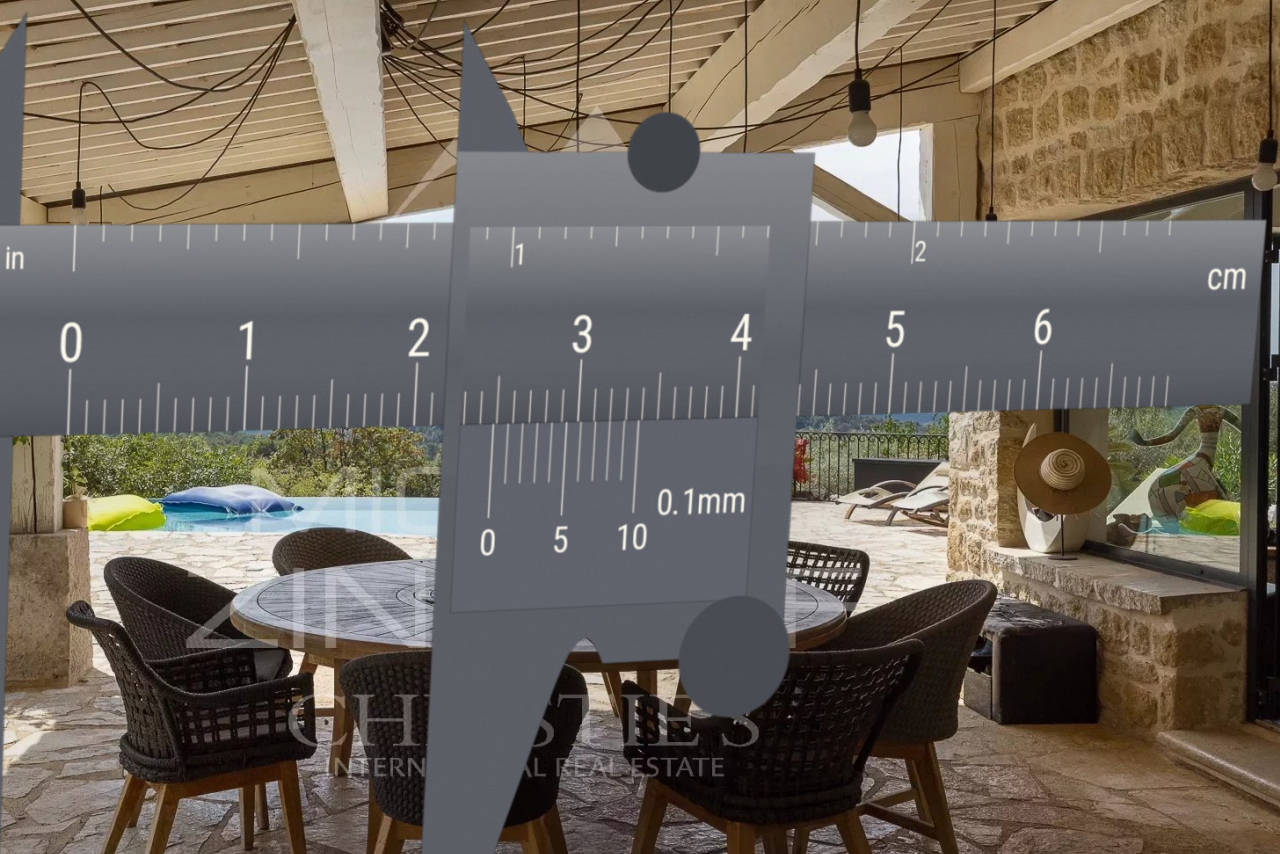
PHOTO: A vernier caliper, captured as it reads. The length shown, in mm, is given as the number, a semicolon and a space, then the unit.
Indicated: 24.8; mm
